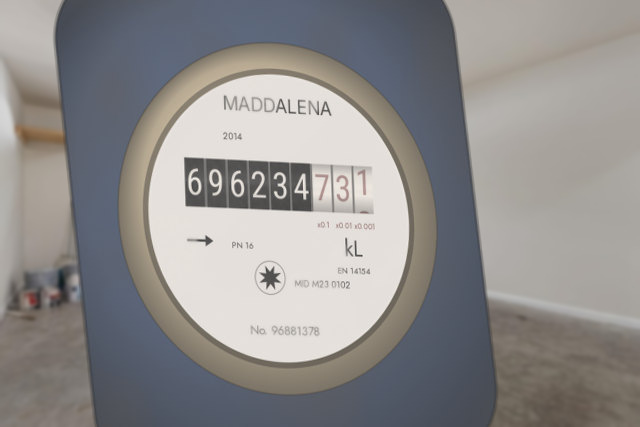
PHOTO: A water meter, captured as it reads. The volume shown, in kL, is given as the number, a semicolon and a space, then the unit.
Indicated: 696234.731; kL
